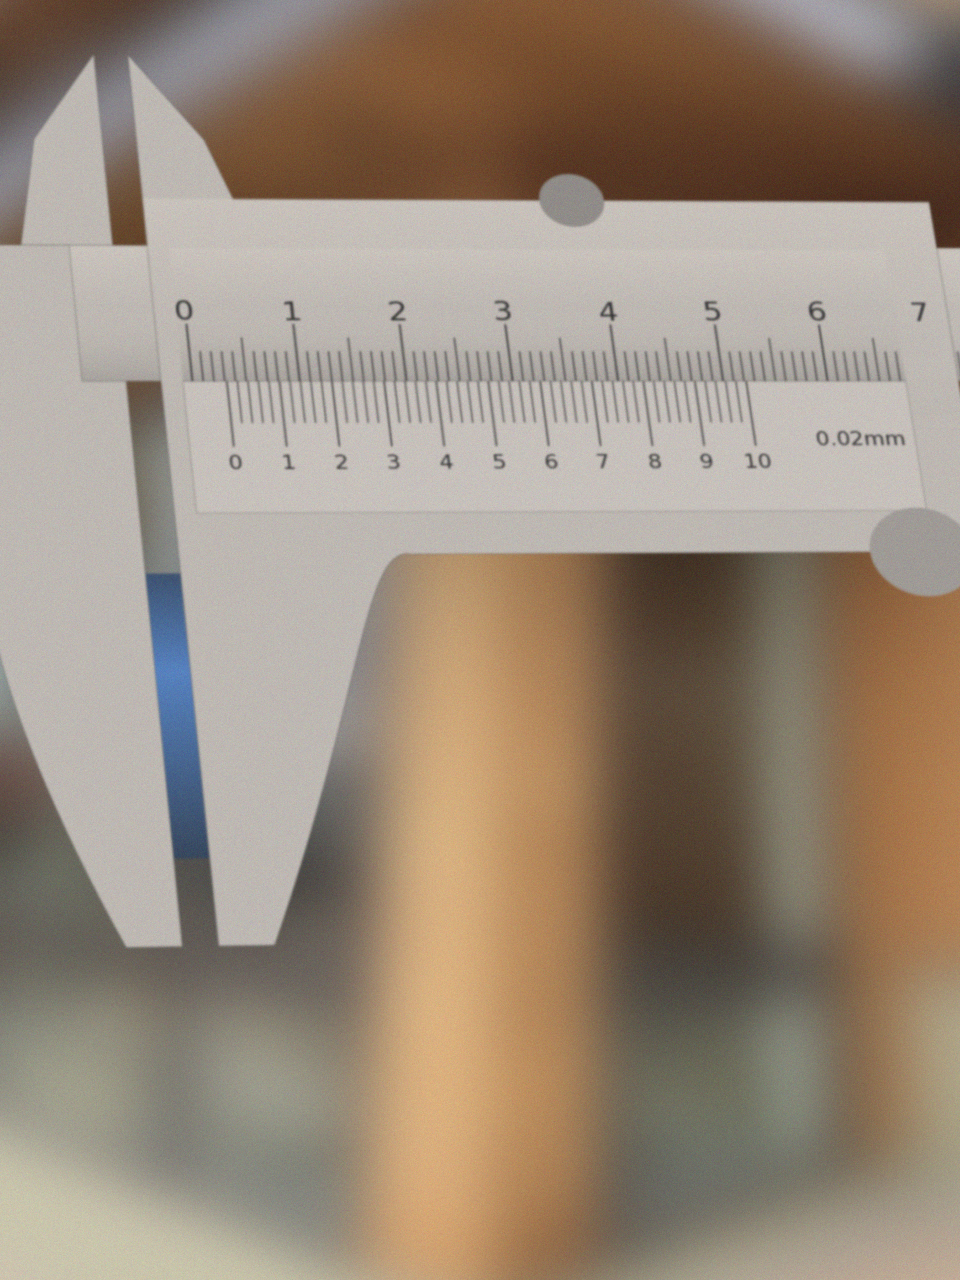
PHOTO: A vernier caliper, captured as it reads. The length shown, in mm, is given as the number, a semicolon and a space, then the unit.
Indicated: 3.2; mm
